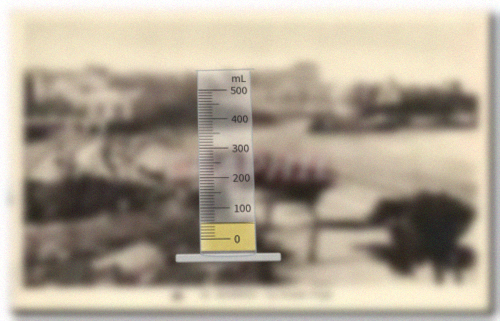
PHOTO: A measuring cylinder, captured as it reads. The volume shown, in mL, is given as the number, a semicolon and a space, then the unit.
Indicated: 50; mL
